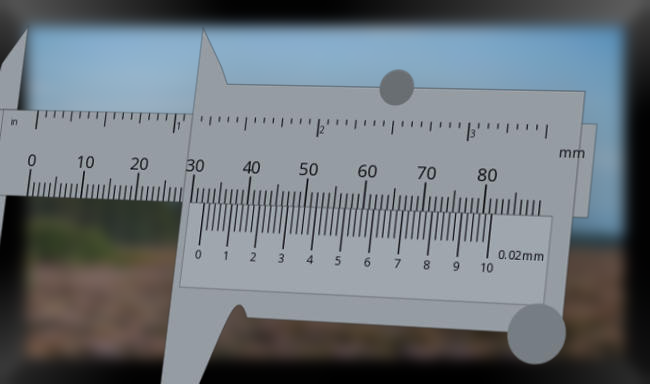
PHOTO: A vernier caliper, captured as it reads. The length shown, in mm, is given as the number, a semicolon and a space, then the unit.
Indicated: 32.4; mm
